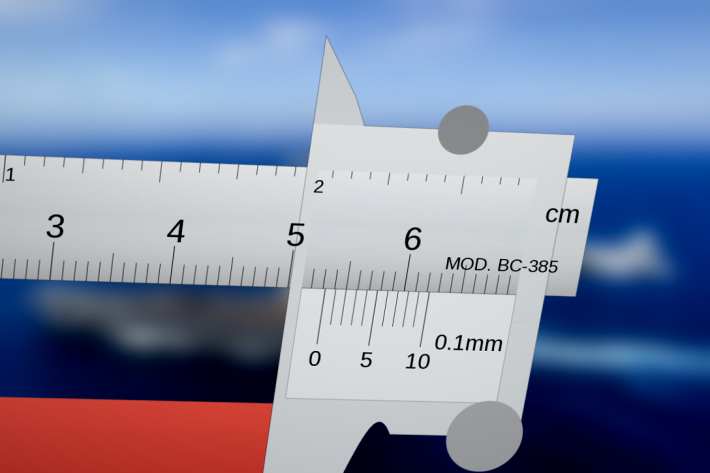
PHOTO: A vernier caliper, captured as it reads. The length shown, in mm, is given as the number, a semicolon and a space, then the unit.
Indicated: 53.2; mm
